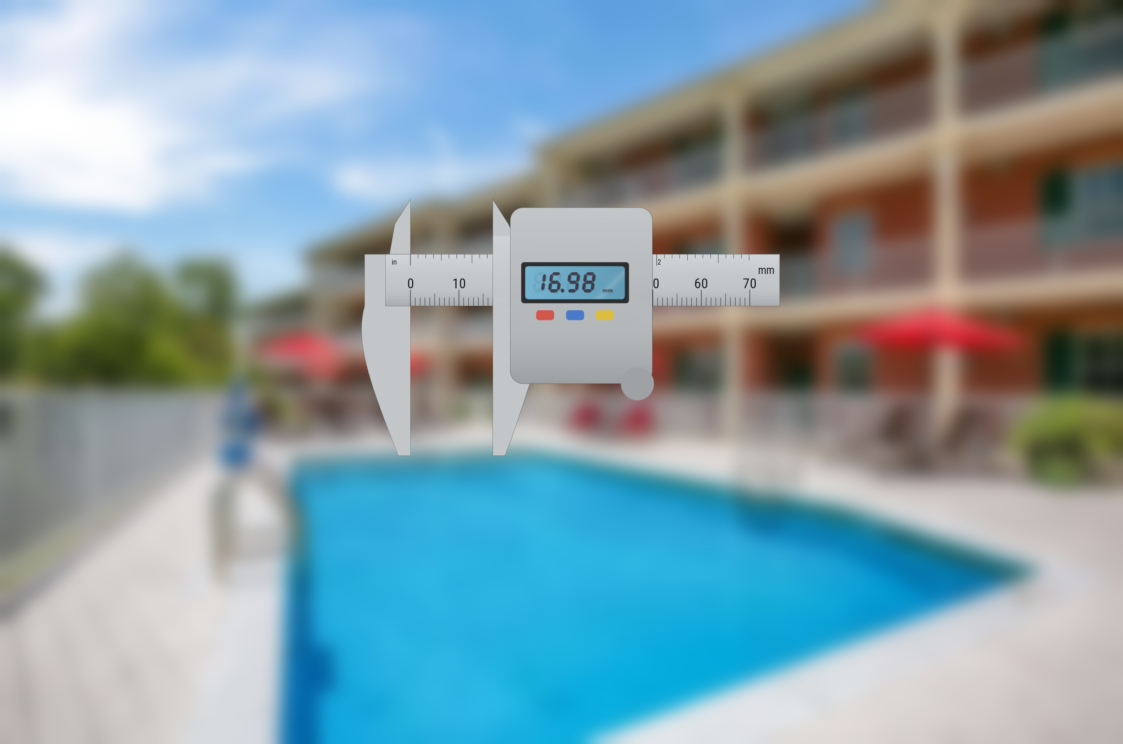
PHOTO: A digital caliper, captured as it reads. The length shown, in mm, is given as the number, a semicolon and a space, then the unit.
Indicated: 16.98; mm
